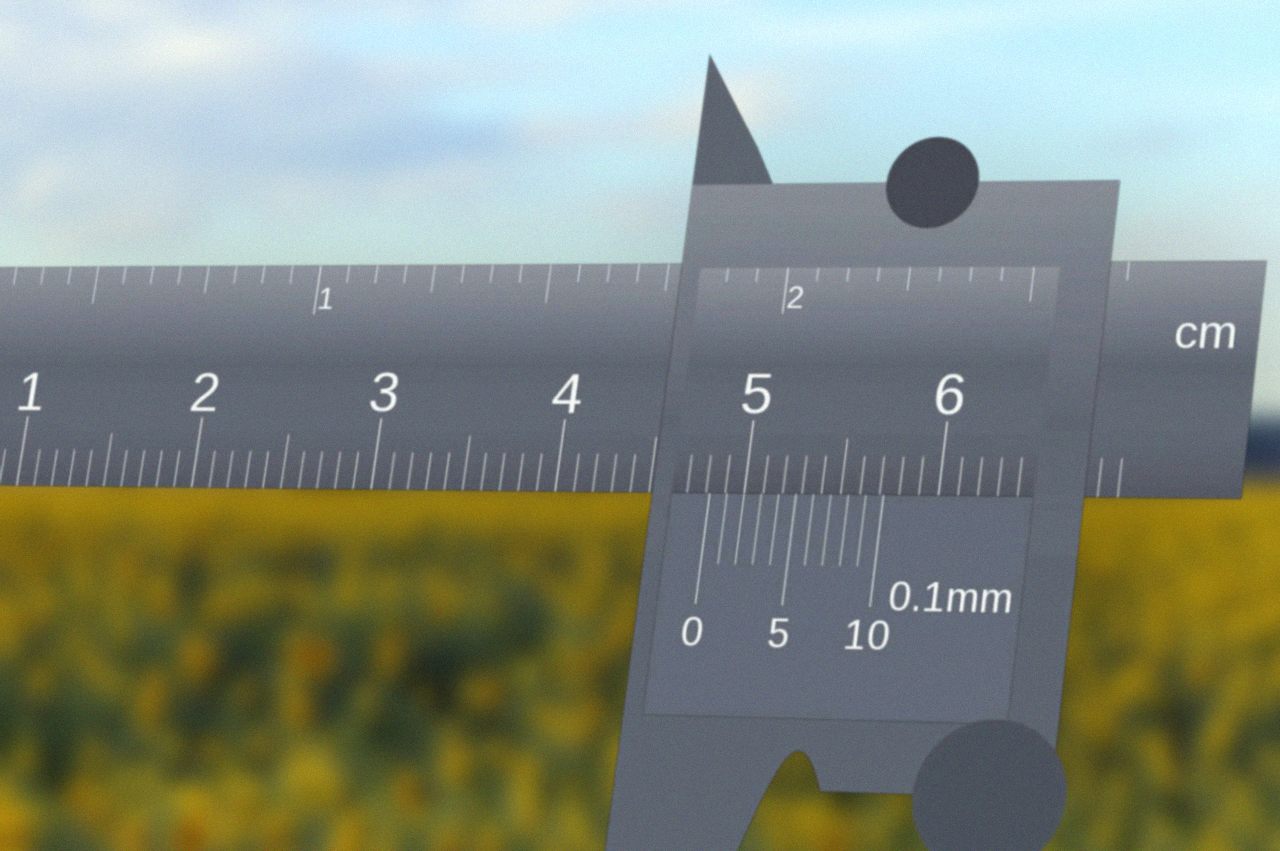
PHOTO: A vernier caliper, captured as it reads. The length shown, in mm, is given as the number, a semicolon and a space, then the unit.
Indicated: 48.2; mm
